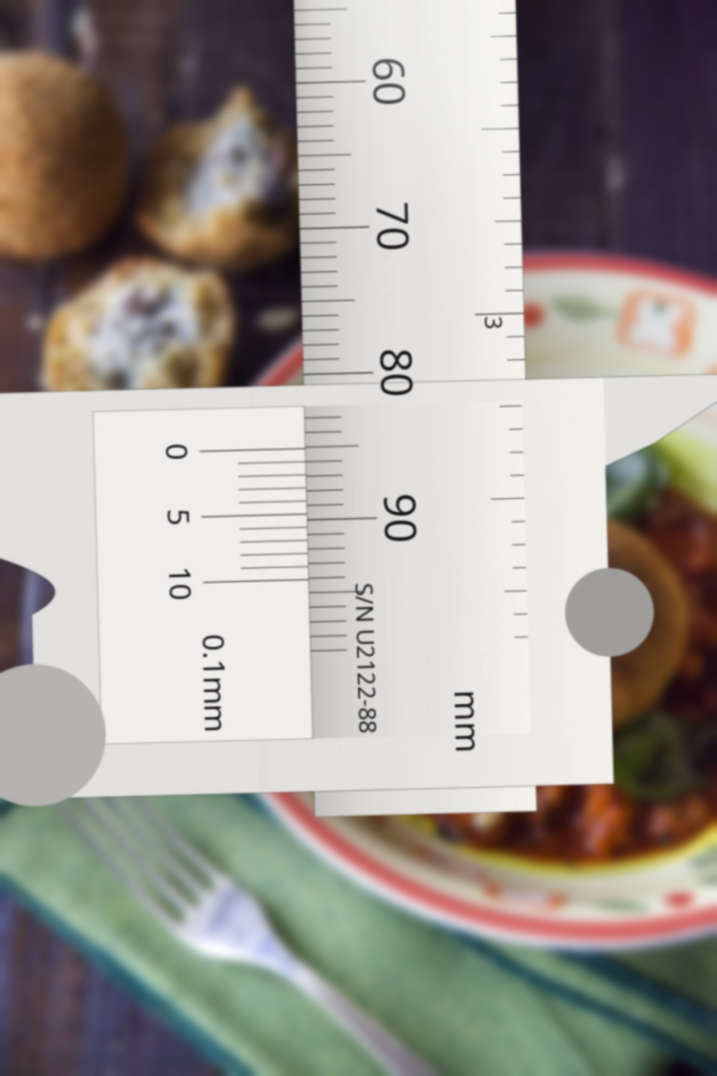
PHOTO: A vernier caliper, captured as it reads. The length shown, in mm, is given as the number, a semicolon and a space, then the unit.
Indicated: 85.1; mm
